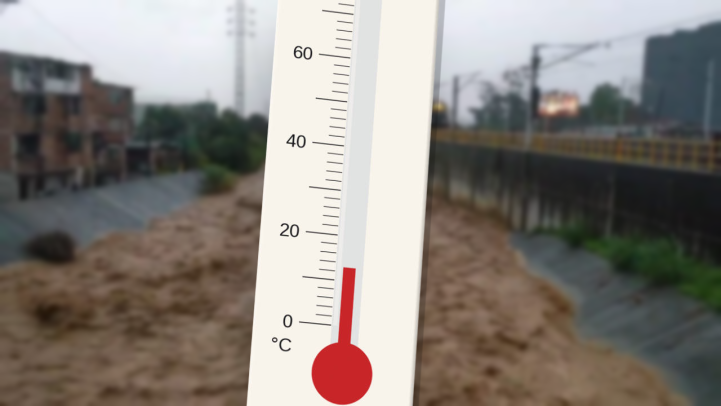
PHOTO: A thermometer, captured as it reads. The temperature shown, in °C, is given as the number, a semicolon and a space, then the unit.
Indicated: 13; °C
